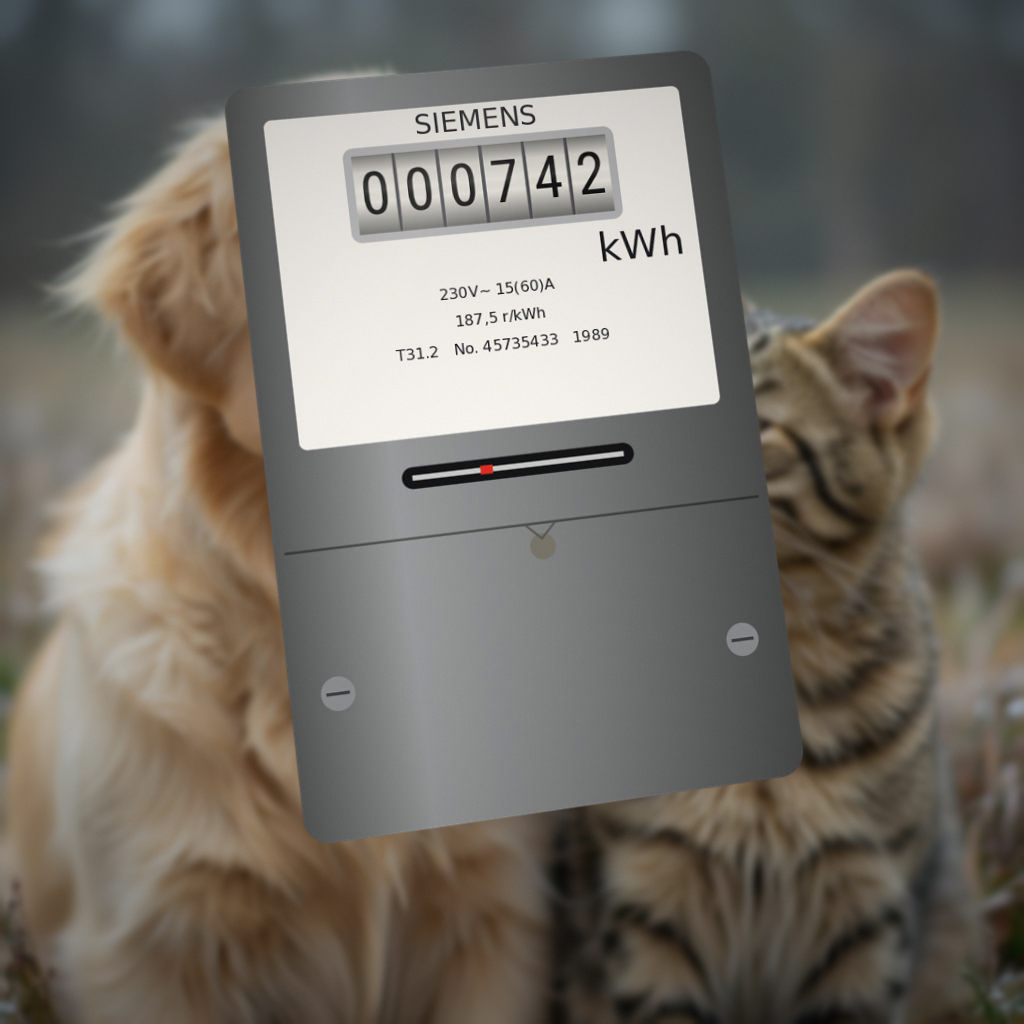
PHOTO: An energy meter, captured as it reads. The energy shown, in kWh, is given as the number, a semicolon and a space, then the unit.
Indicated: 742; kWh
